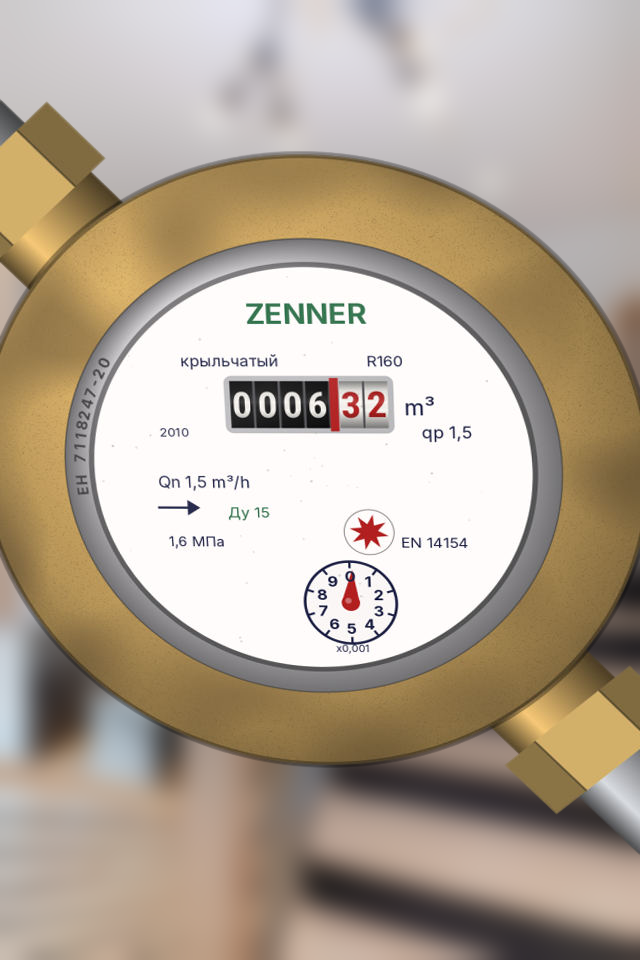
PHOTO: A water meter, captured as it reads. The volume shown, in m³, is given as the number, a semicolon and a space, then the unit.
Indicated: 6.320; m³
